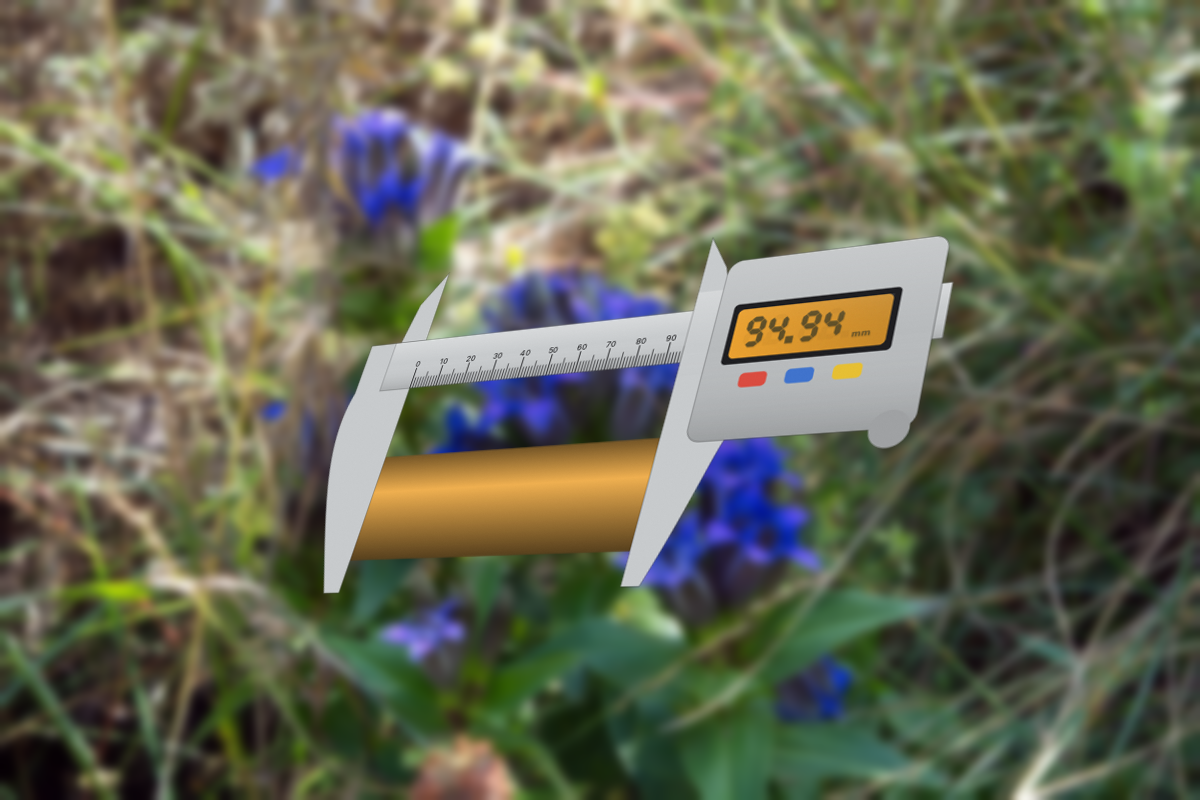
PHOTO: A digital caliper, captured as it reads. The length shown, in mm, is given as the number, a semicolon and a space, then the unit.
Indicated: 94.94; mm
